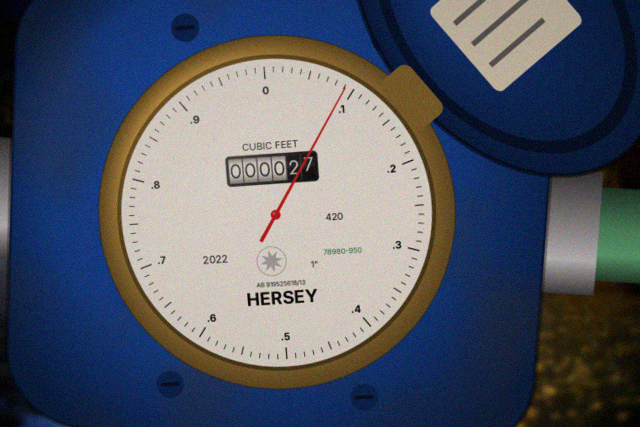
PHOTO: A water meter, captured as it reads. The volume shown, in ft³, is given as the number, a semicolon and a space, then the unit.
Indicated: 27.09; ft³
